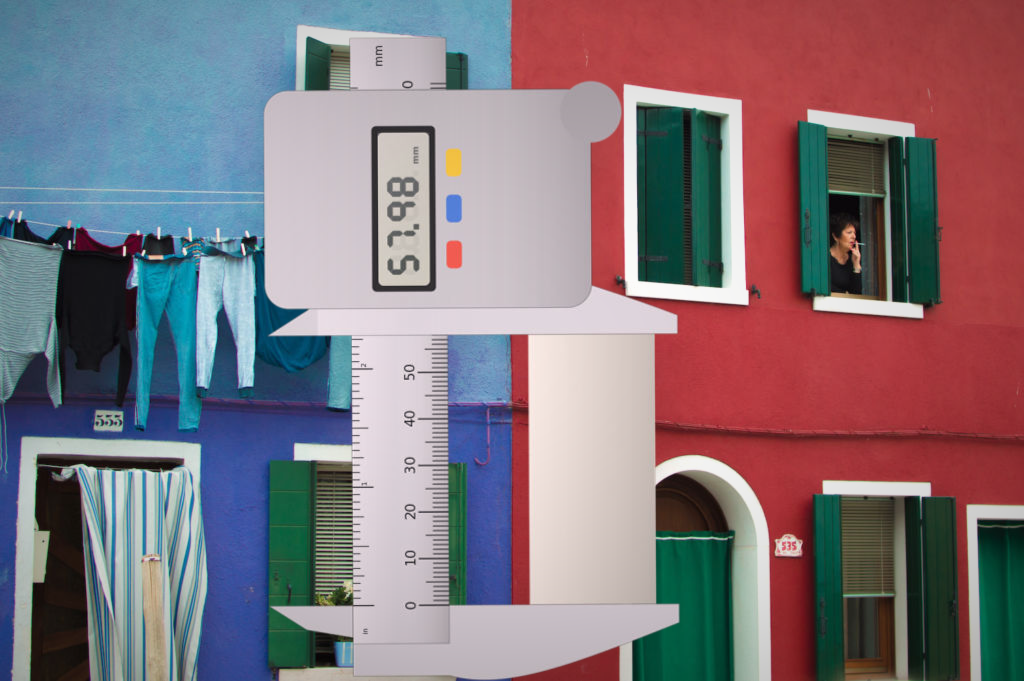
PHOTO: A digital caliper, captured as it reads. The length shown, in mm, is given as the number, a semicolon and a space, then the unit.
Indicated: 57.98; mm
